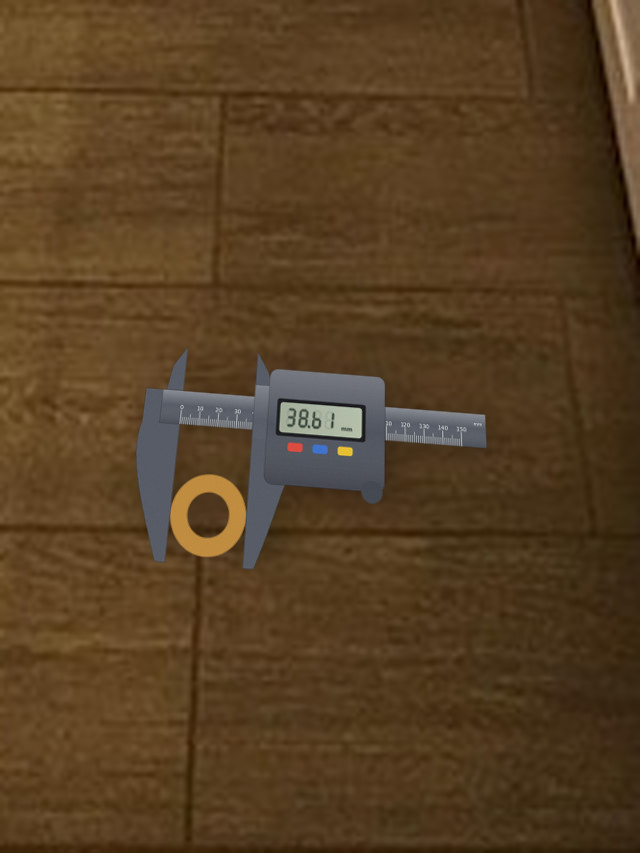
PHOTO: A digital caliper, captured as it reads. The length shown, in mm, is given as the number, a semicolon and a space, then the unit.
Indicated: 38.61; mm
